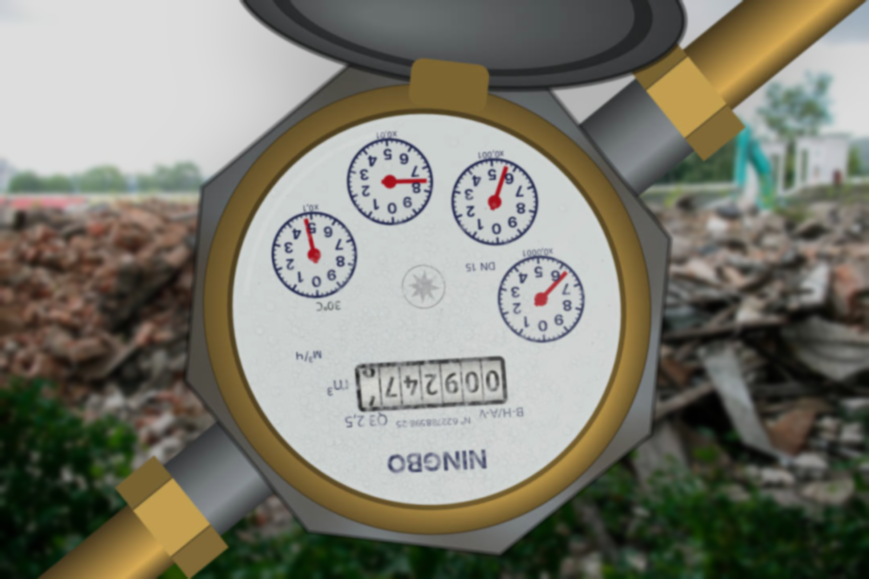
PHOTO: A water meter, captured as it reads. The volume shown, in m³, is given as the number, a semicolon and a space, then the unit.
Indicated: 92477.4756; m³
